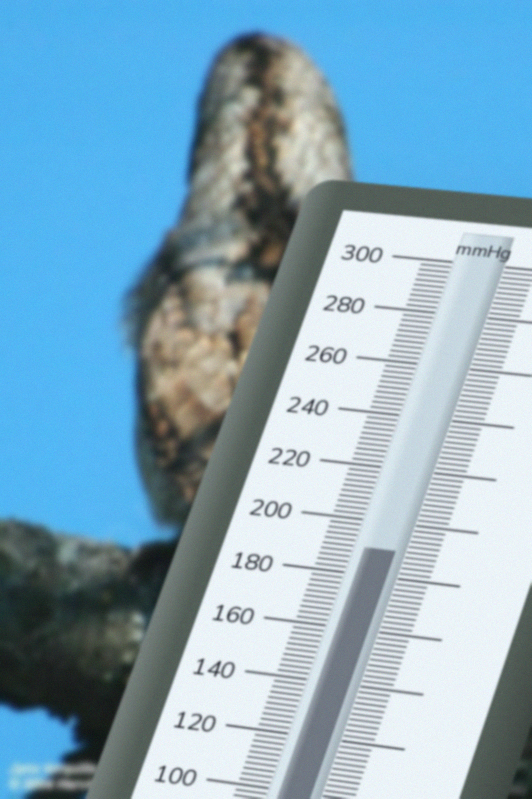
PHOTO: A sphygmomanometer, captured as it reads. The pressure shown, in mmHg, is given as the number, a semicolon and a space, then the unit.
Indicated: 190; mmHg
